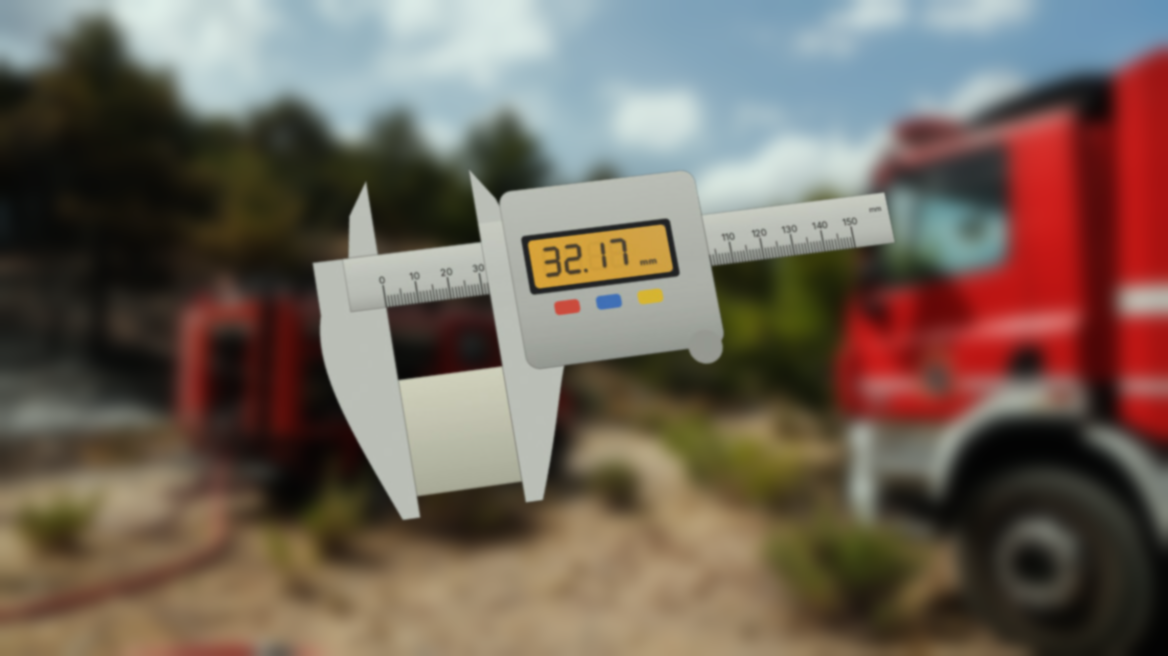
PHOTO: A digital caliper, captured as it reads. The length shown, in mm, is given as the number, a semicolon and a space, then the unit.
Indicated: 32.17; mm
